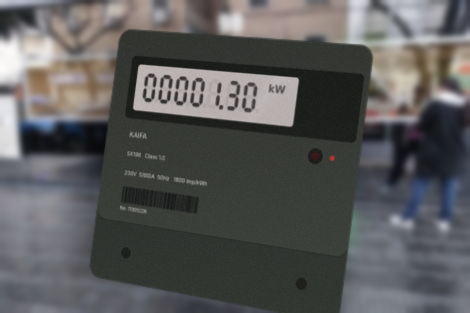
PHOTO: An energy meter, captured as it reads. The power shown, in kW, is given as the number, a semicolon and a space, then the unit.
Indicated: 1.30; kW
